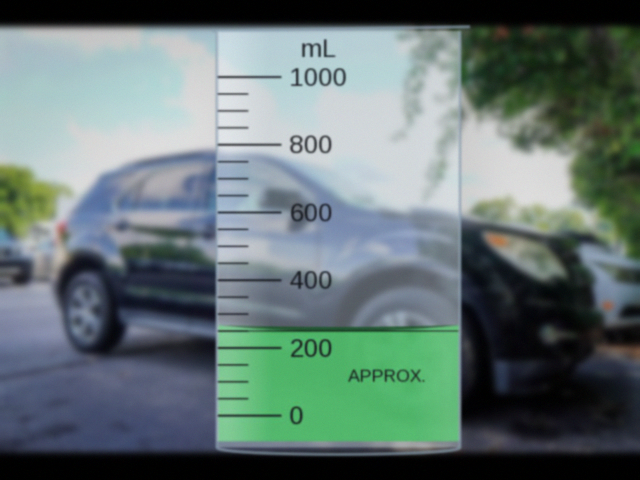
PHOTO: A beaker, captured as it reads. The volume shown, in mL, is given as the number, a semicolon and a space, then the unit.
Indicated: 250; mL
